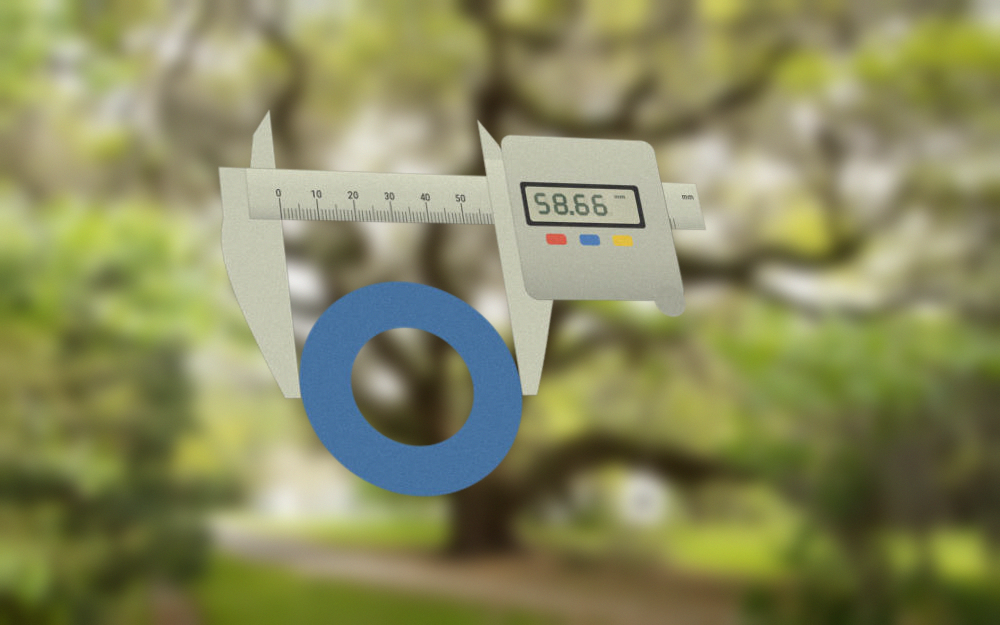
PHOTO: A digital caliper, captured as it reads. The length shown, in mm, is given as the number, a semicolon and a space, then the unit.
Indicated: 58.66; mm
